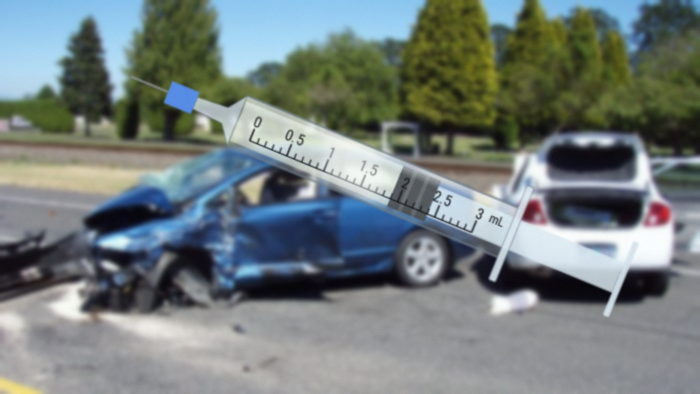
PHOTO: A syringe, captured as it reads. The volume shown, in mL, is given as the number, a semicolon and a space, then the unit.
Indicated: 1.9; mL
